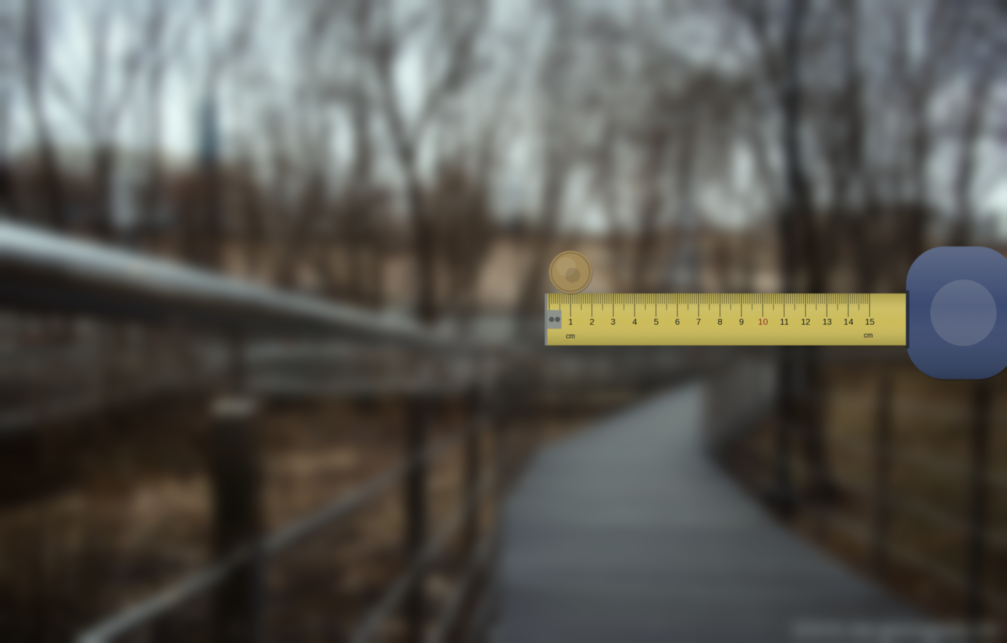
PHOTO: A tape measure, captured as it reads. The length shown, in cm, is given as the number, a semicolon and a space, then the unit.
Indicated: 2; cm
